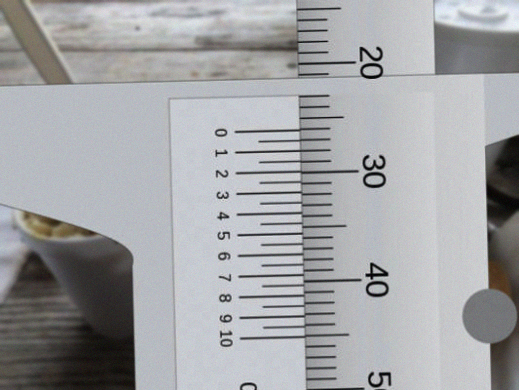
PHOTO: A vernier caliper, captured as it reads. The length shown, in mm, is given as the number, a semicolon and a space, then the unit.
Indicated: 26.1; mm
